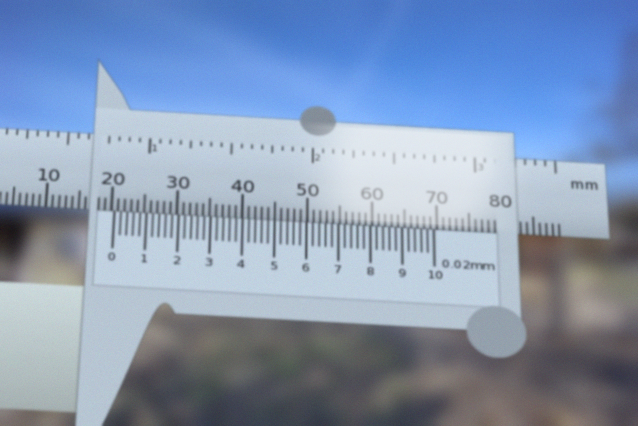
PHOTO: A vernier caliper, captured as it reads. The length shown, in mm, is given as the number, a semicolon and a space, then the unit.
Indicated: 20.5; mm
